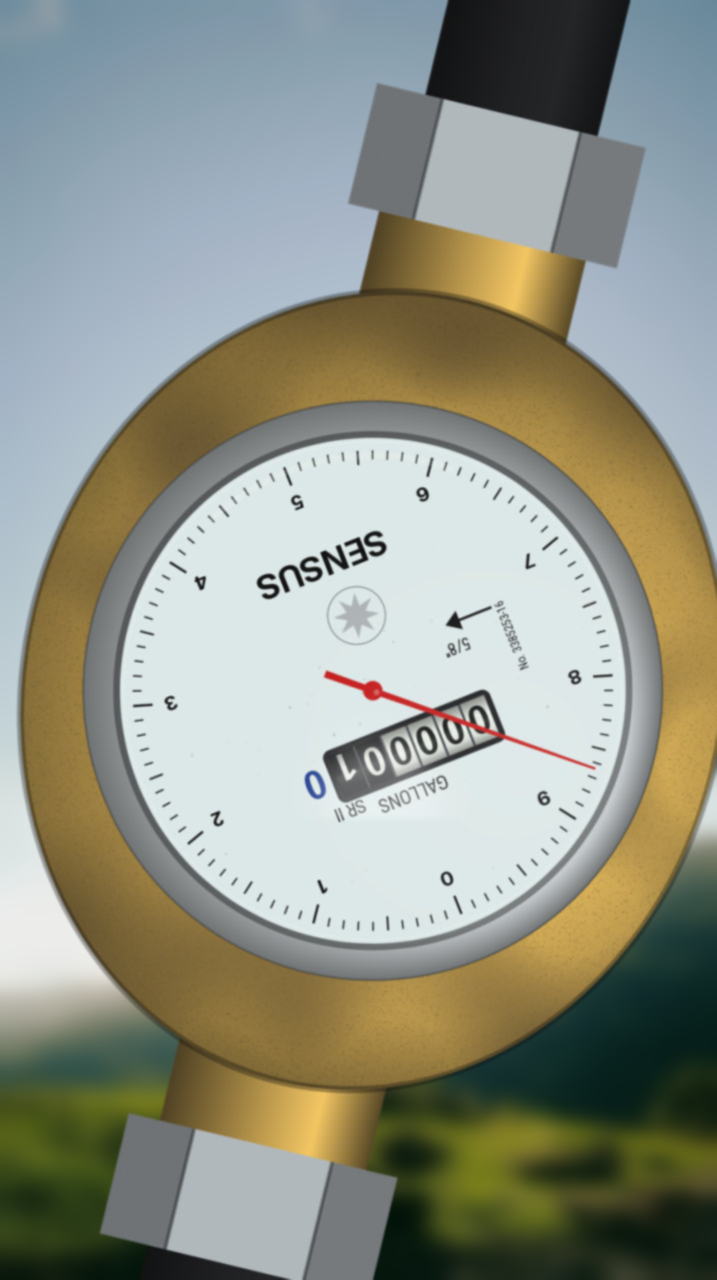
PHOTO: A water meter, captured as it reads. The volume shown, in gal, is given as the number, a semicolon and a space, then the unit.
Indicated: 8.6; gal
